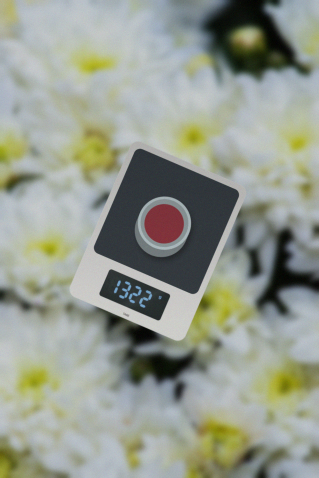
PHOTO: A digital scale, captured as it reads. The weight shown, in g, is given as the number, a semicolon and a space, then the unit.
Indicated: 1322; g
